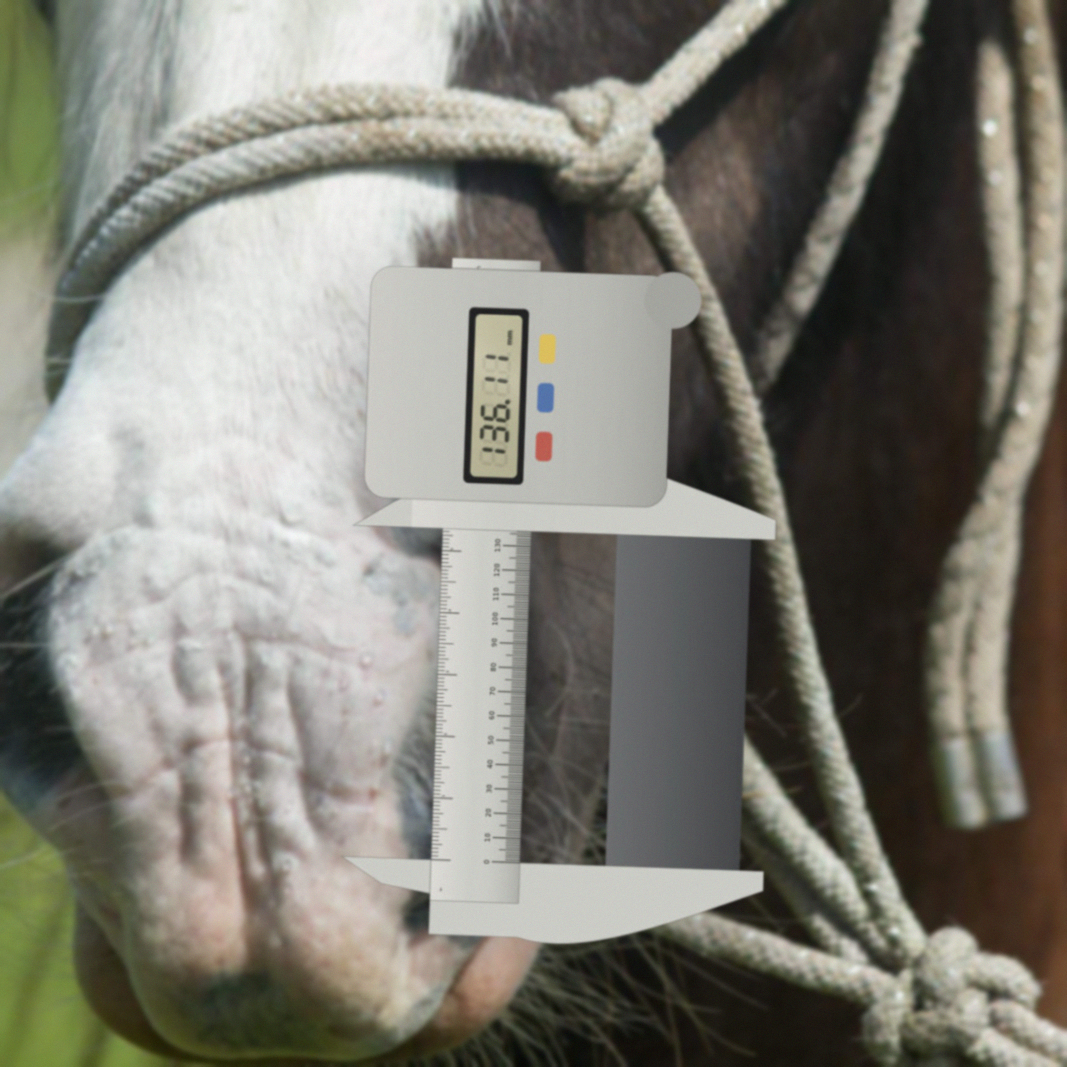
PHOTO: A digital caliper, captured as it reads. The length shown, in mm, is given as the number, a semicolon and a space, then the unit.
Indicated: 136.11; mm
